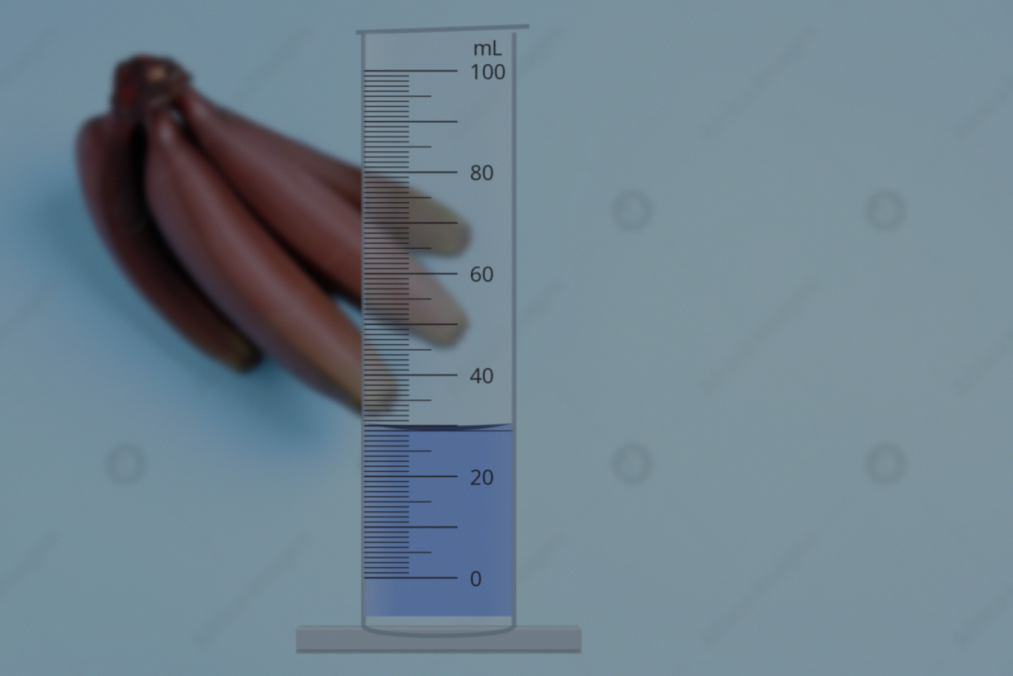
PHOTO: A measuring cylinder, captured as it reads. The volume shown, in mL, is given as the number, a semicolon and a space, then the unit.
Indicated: 29; mL
